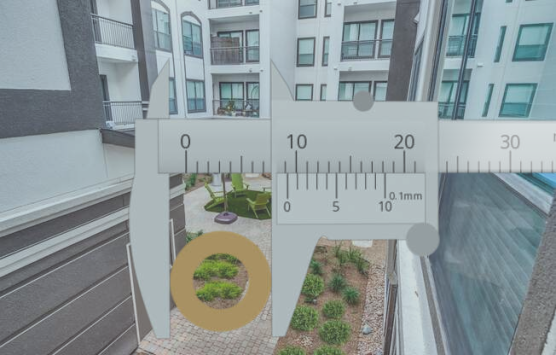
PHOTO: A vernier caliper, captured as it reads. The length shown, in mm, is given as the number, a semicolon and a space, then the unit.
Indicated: 9.2; mm
